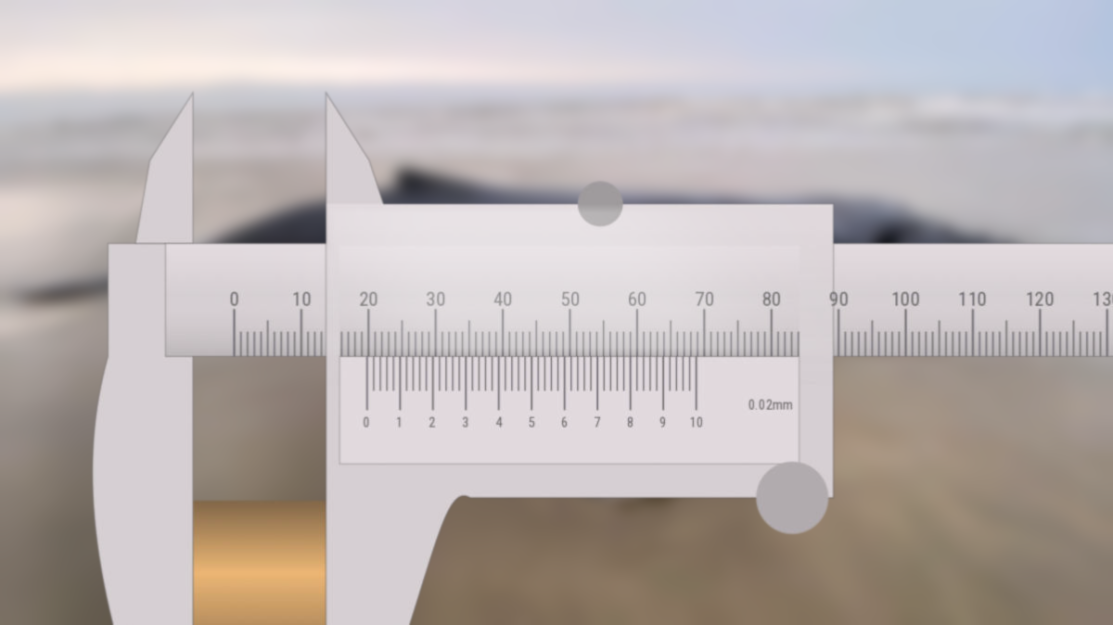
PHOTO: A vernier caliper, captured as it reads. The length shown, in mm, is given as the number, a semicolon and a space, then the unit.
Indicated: 19.8; mm
